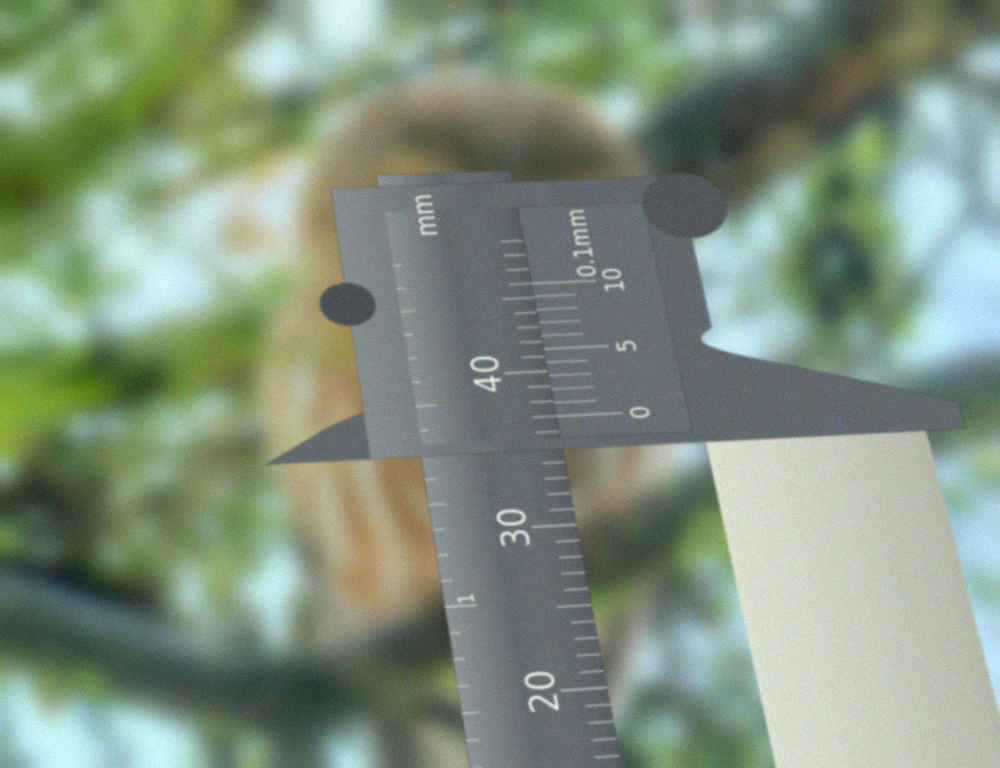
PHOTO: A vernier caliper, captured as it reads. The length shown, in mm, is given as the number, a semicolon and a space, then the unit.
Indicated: 37.0; mm
